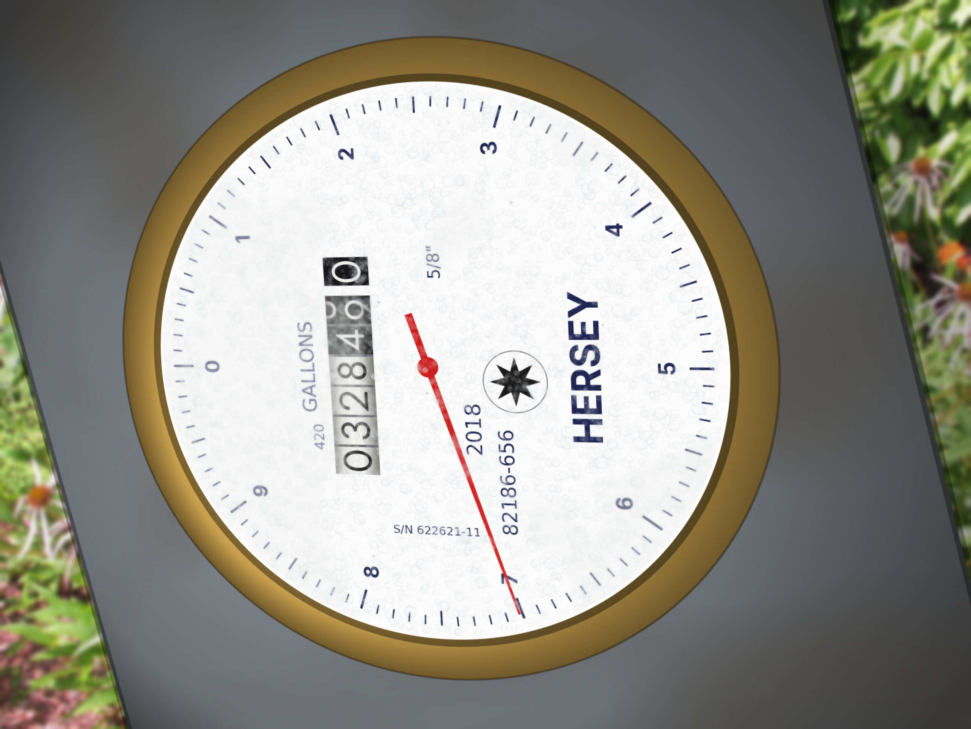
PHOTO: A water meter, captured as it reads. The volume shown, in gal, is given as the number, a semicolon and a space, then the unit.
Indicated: 328487.0; gal
